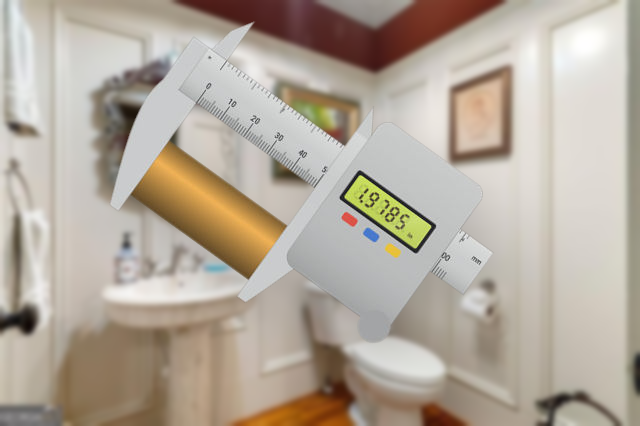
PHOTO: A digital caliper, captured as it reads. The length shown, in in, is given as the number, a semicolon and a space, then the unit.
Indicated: 1.9785; in
